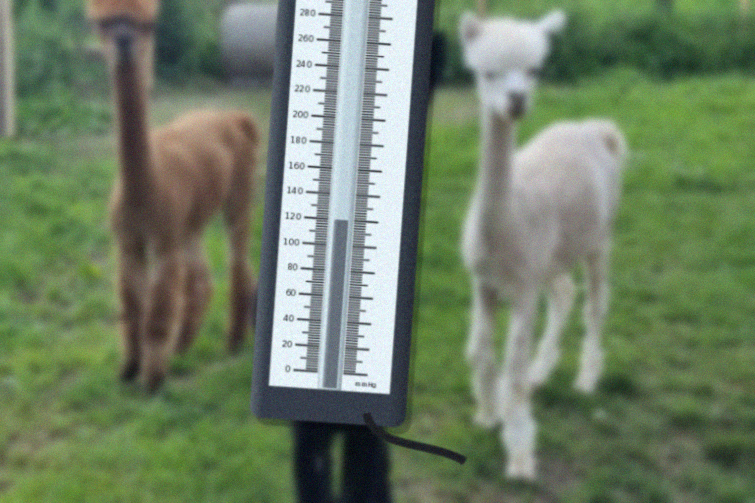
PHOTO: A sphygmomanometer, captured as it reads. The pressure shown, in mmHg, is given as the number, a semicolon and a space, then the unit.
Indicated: 120; mmHg
